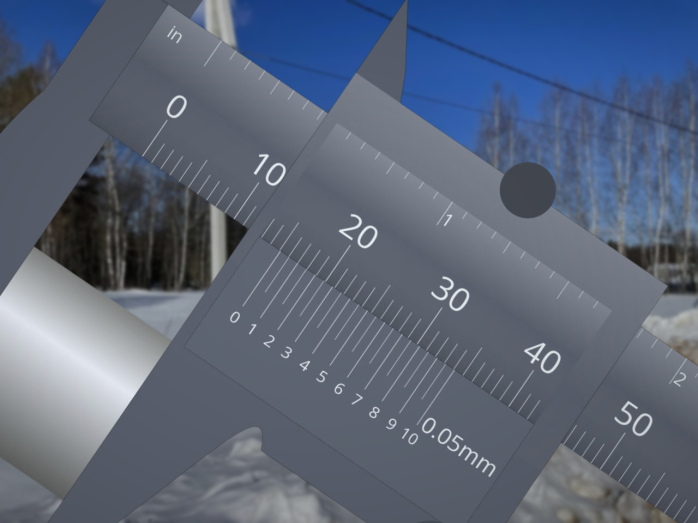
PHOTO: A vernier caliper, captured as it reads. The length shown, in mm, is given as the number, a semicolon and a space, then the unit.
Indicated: 15.1; mm
